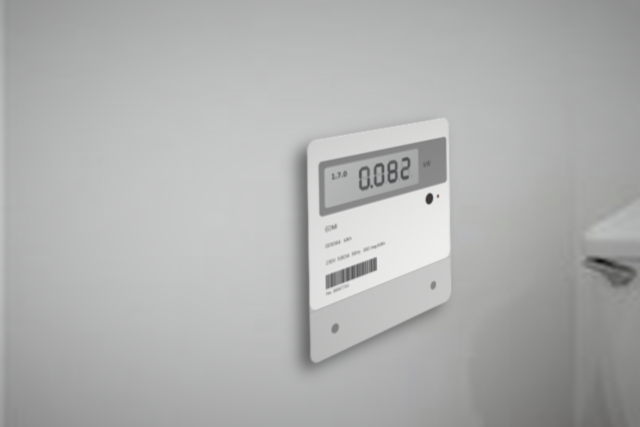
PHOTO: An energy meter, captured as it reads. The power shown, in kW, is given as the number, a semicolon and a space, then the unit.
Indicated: 0.082; kW
